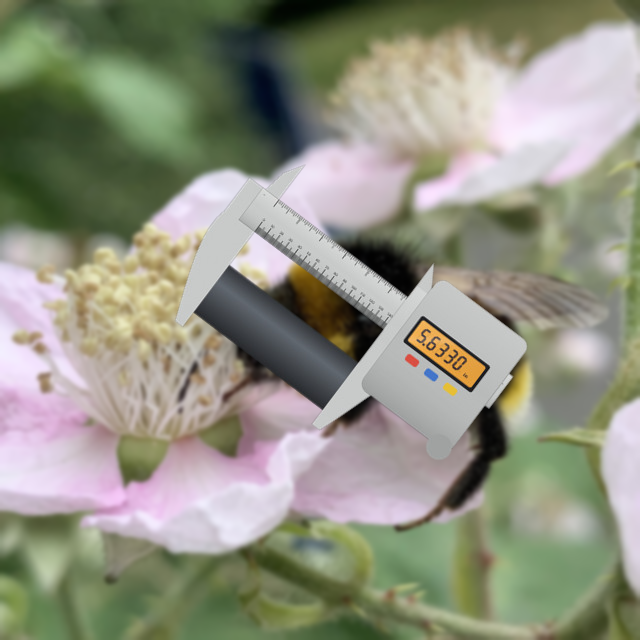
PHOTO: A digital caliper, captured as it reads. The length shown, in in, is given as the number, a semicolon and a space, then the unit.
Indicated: 5.6330; in
